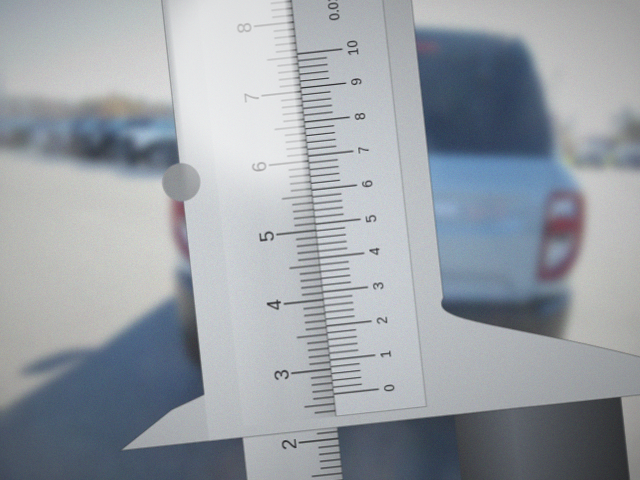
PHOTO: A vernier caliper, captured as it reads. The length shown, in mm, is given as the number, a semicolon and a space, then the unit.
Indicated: 26.4; mm
